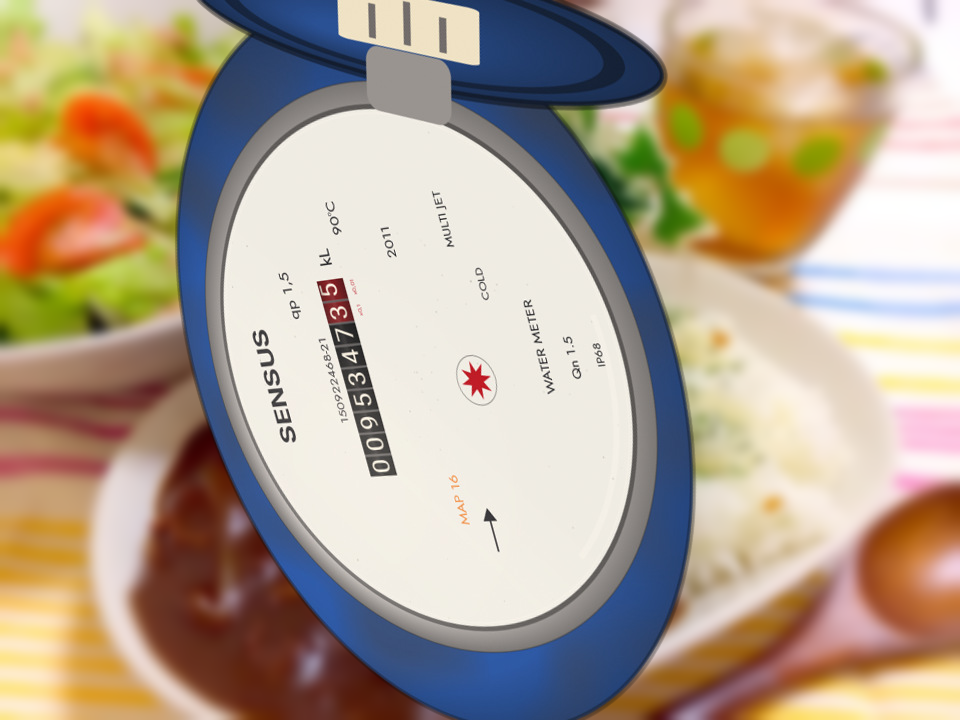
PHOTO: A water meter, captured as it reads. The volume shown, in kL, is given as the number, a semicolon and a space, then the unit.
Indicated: 95347.35; kL
